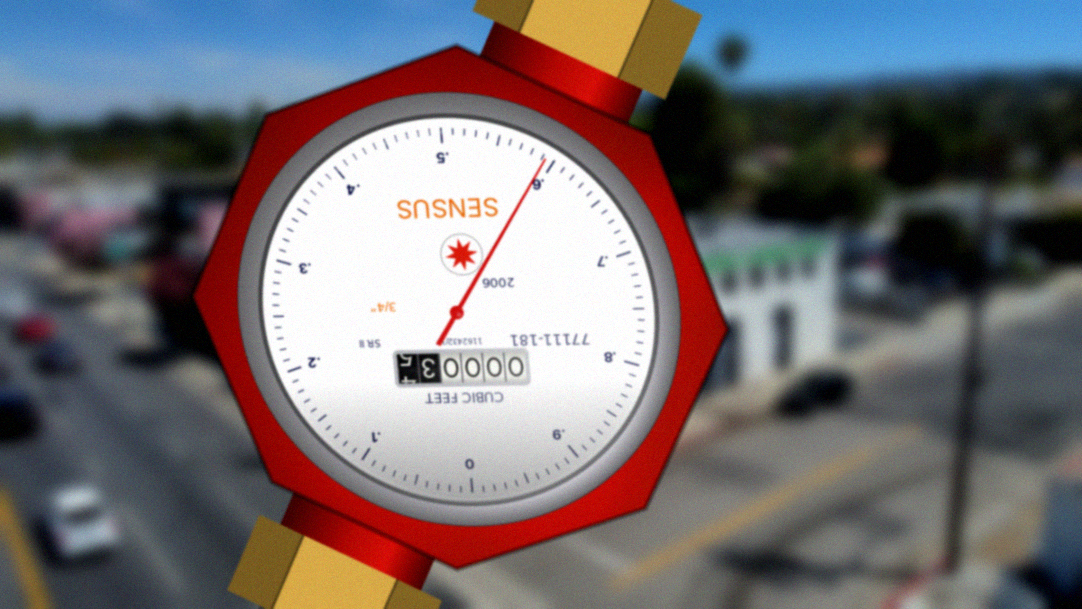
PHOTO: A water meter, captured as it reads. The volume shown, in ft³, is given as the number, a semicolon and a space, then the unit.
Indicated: 34.59; ft³
